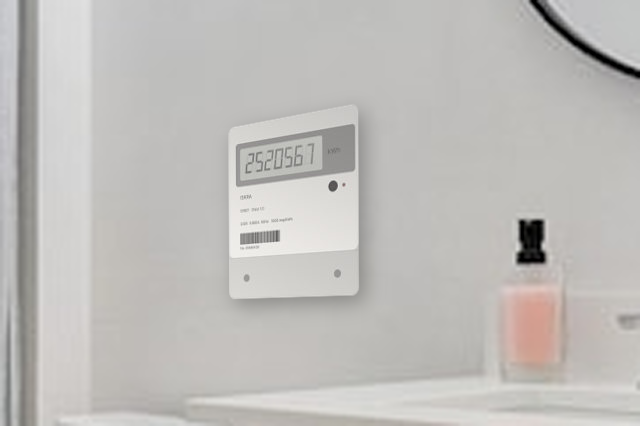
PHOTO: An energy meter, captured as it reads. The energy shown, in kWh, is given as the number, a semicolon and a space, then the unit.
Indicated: 2520567; kWh
